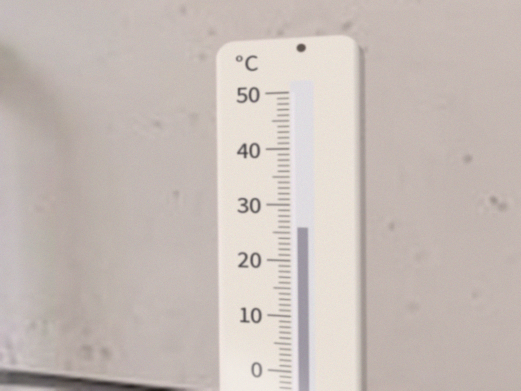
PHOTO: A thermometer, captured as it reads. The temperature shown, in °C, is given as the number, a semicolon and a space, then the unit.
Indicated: 26; °C
